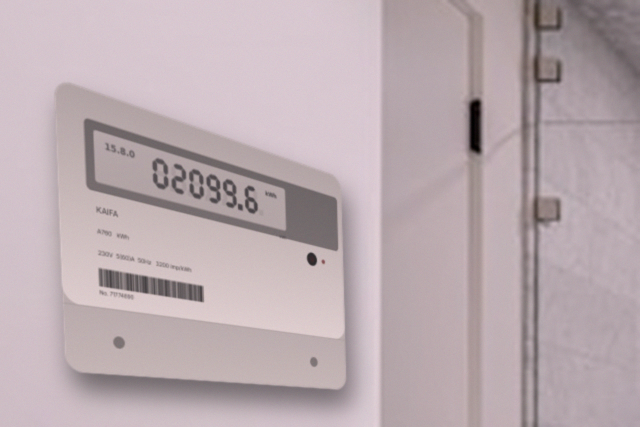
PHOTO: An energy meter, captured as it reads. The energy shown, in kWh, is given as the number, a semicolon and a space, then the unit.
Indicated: 2099.6; kWh
